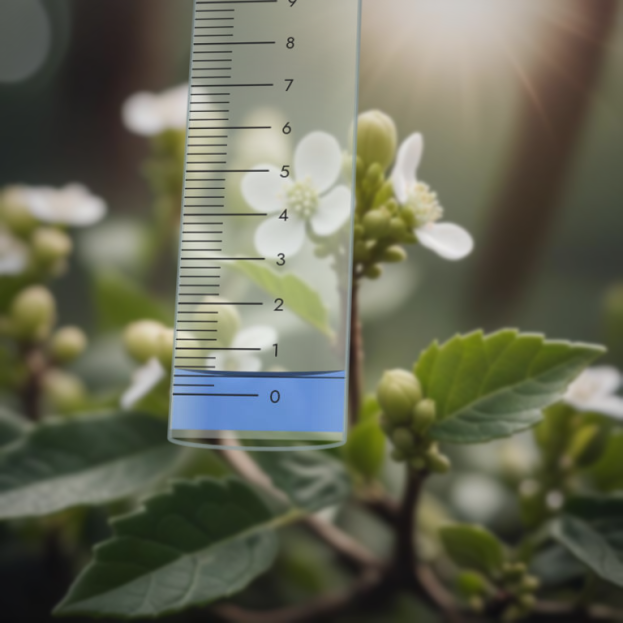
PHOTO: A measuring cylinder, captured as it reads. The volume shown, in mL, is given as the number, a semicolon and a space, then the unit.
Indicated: 0.4; mL
